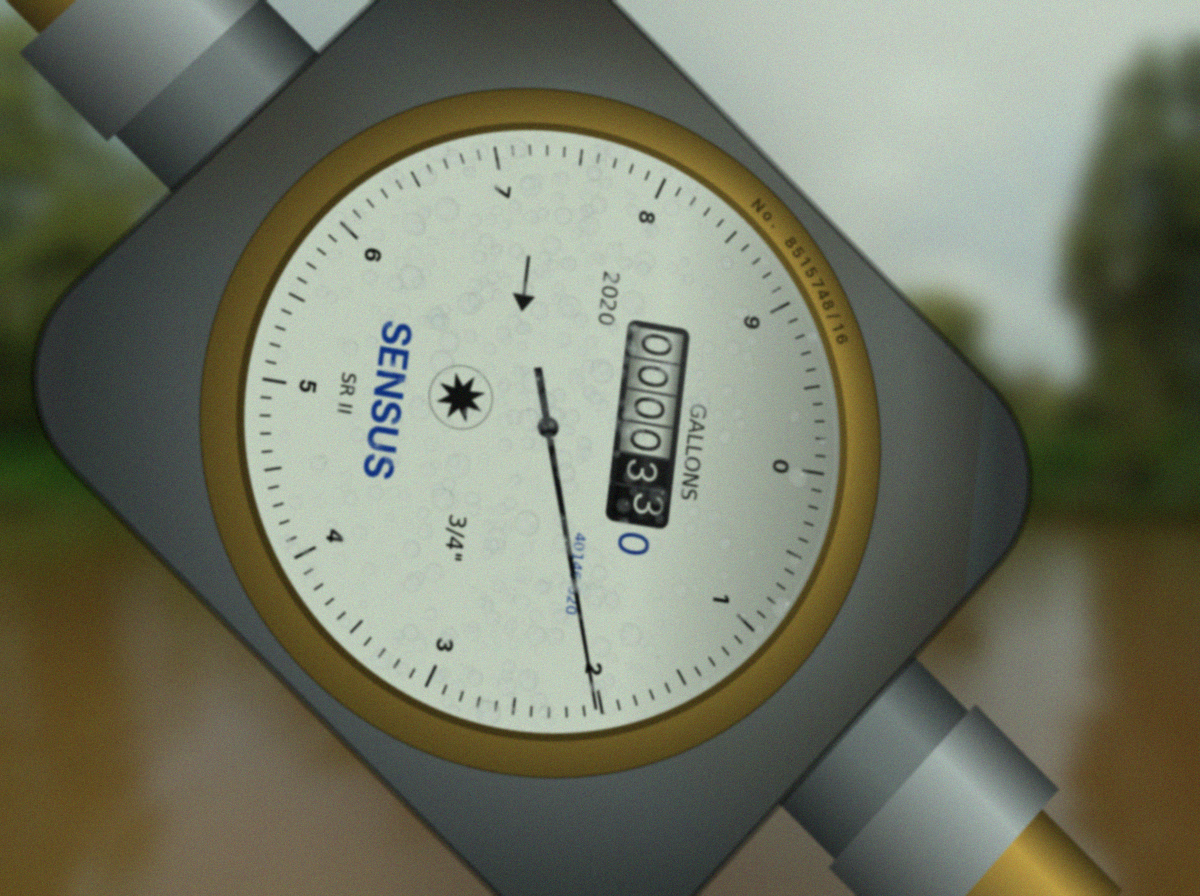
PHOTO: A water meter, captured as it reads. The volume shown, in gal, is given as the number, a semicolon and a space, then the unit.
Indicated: 332.0; gal
